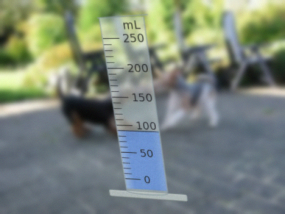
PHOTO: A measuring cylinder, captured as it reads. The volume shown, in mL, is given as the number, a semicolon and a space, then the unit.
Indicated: 90; mL
